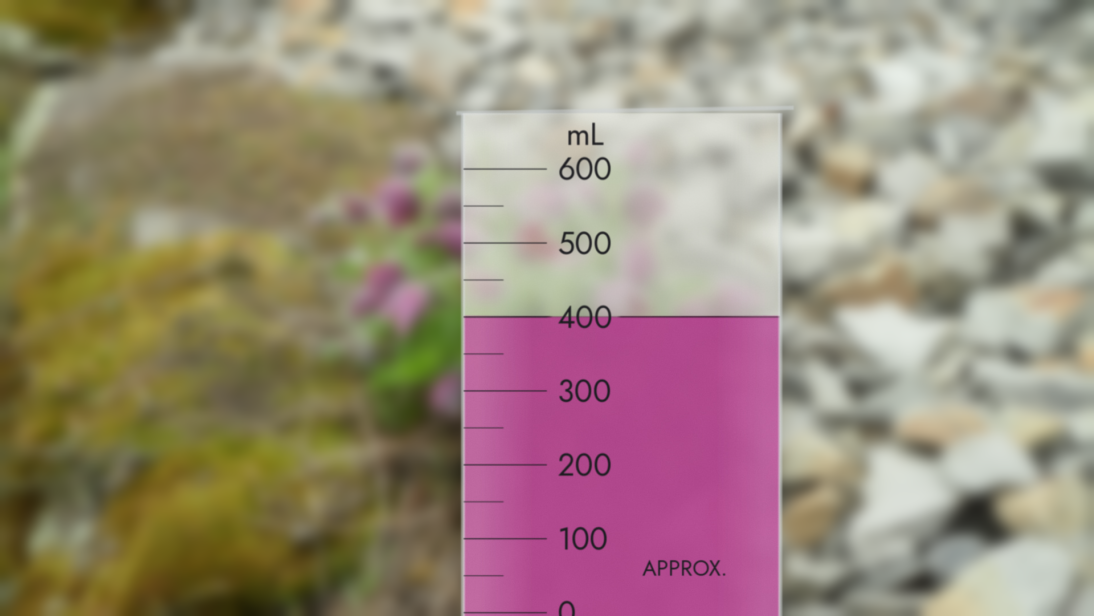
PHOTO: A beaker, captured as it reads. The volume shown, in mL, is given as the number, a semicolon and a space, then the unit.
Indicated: 400; mL
